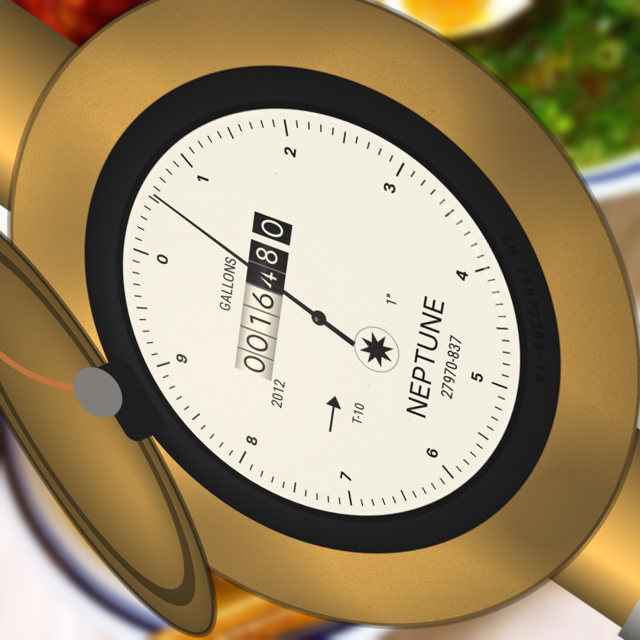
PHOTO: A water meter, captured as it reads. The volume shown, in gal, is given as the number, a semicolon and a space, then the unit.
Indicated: 16480.5; gal
